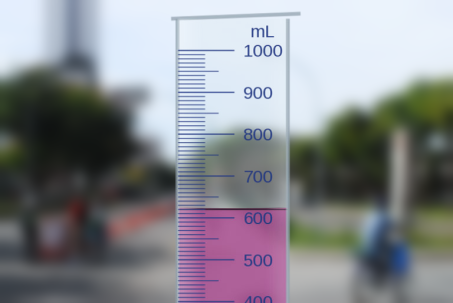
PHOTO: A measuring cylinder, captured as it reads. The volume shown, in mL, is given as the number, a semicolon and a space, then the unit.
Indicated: 620; mL
